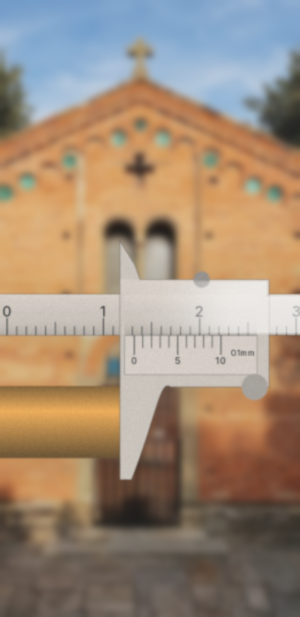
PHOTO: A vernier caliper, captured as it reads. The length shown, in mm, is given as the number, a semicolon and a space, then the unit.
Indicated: 13.2; mm
